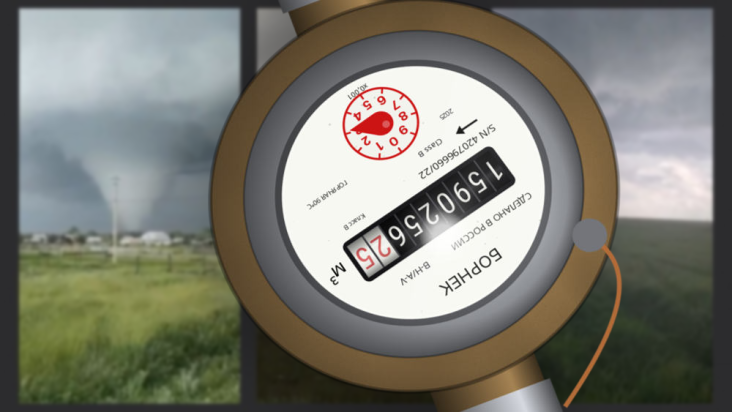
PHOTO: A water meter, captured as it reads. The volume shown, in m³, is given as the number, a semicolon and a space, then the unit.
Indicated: 1590256.253; m³
